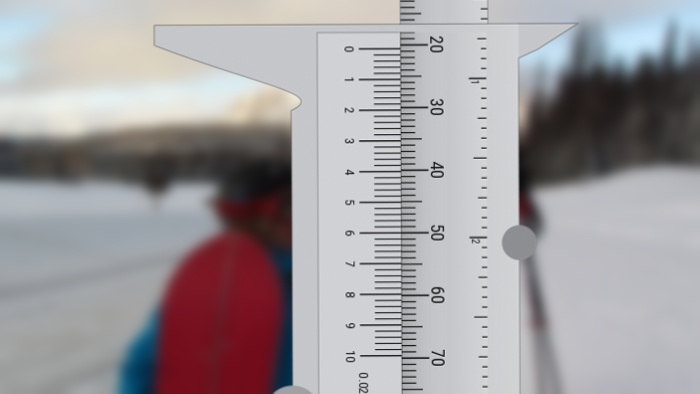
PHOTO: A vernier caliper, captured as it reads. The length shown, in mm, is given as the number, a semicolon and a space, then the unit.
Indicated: 20.6; mm
